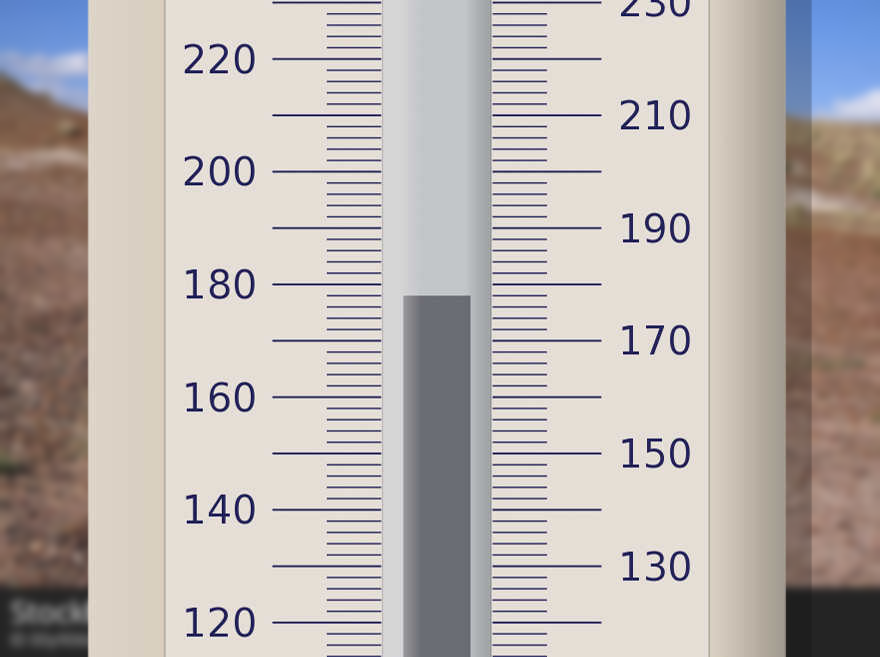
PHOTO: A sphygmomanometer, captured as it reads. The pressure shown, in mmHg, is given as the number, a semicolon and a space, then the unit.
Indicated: 178; mmHg
